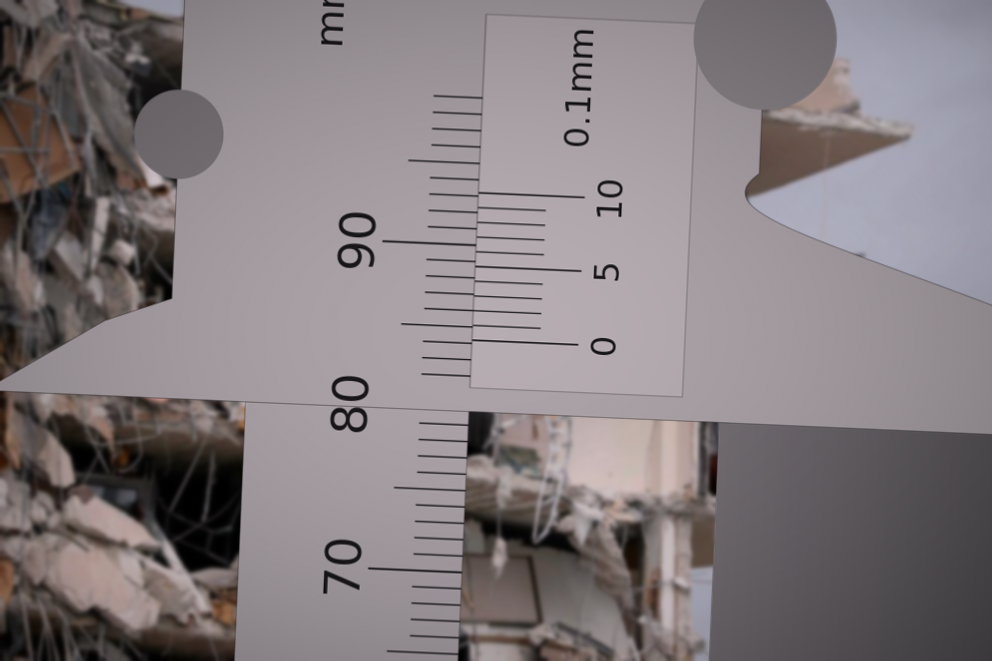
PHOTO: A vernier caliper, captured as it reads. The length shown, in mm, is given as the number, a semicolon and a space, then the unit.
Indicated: 84.2; mm
